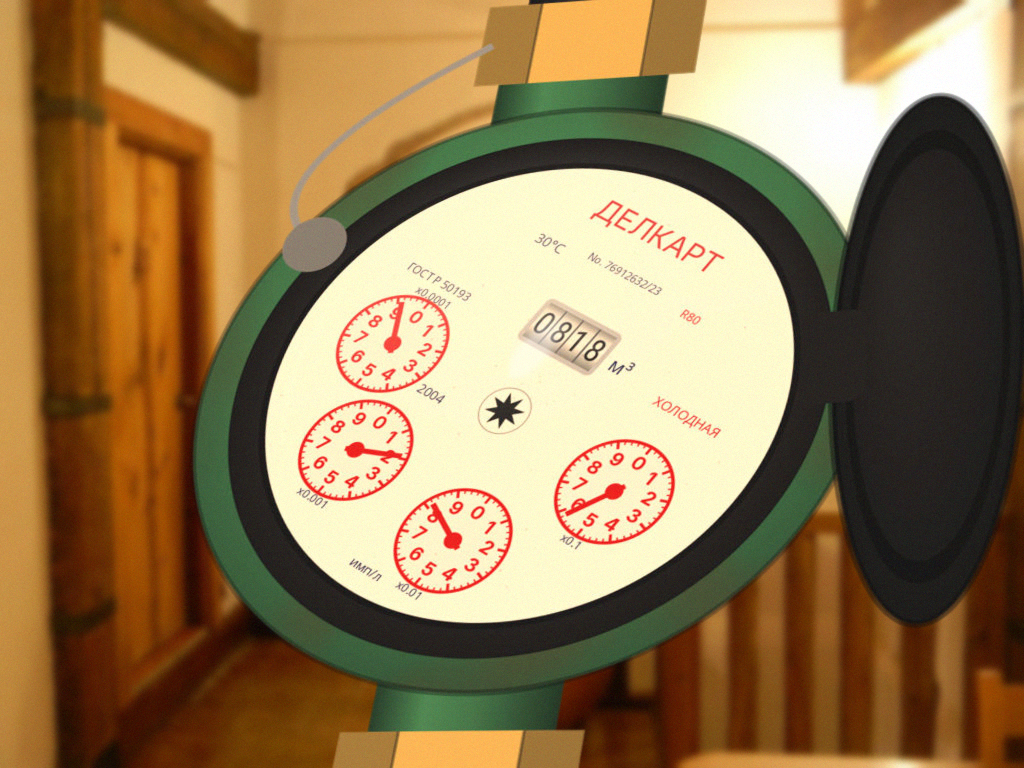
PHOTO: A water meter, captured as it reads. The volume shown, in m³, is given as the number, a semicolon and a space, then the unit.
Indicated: 818.5819; m³
